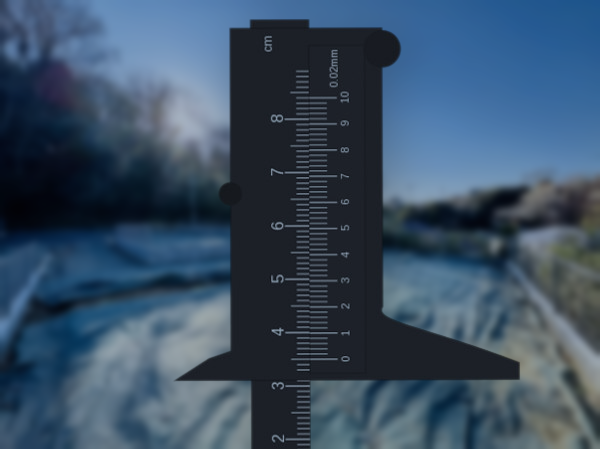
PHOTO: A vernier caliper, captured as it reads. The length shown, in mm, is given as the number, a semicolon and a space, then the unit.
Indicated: 35.0; mm
